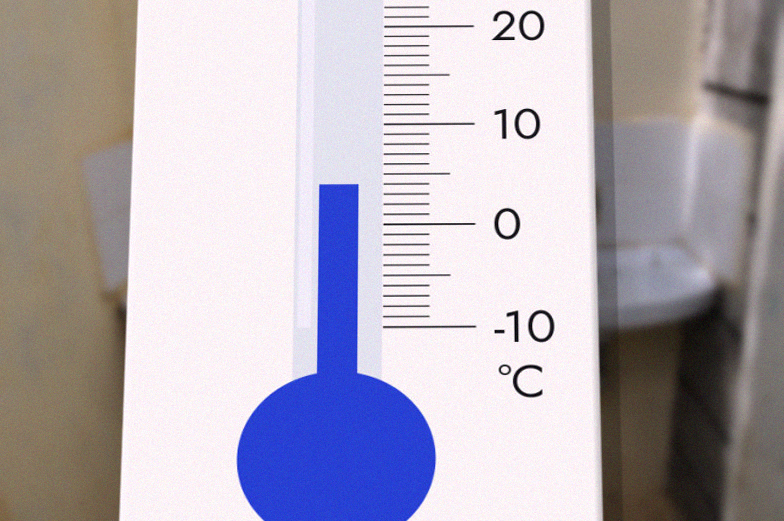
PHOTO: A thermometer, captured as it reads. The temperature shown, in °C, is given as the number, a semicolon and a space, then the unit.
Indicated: 4; °C
